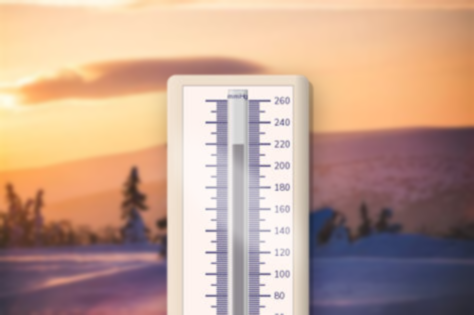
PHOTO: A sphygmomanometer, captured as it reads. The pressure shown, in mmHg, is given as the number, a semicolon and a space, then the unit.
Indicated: 220; mmHg
